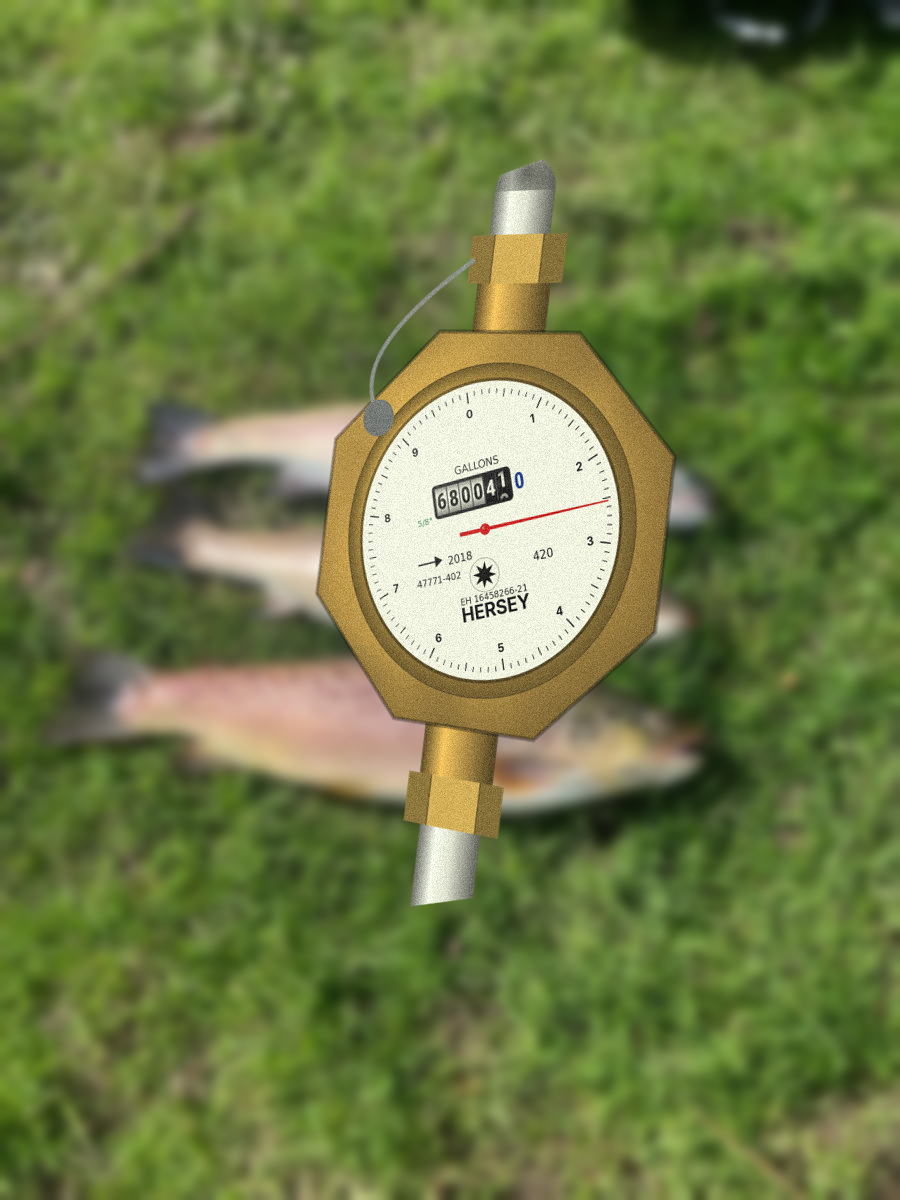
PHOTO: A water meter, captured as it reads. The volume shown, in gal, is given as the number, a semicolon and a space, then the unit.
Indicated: 6800412.5; gal
